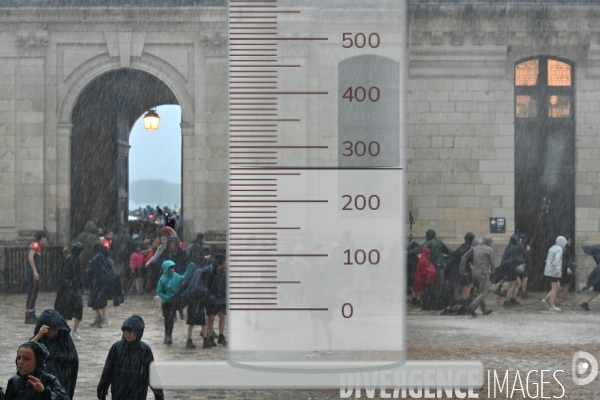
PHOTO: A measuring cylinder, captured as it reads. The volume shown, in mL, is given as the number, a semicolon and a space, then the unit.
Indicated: 260; mL
